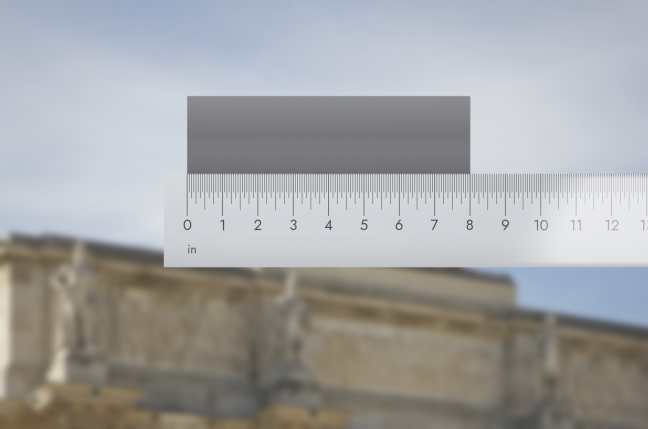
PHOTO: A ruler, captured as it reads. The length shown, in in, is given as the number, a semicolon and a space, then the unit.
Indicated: 8; in
